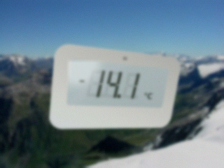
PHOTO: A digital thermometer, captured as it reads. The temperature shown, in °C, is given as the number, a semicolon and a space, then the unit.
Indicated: -14.1; °C
